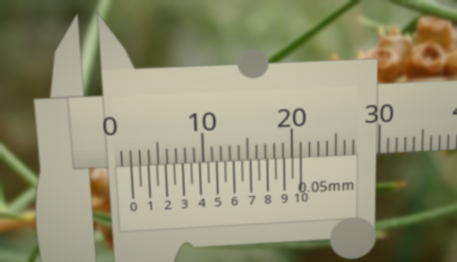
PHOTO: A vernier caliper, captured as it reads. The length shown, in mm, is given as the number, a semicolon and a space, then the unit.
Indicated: 2.0; mm
